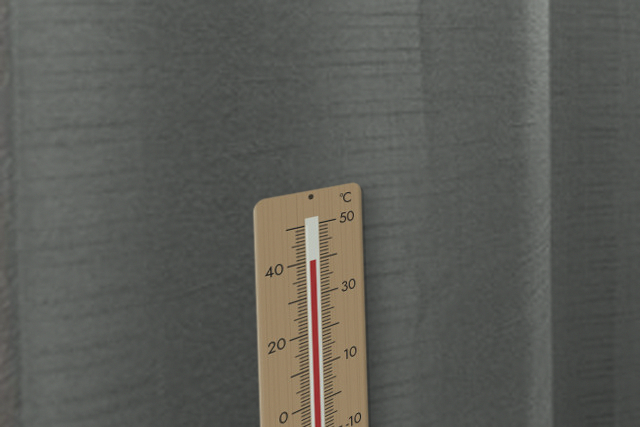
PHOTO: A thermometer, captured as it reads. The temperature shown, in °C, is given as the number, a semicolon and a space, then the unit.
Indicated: 40; °C
